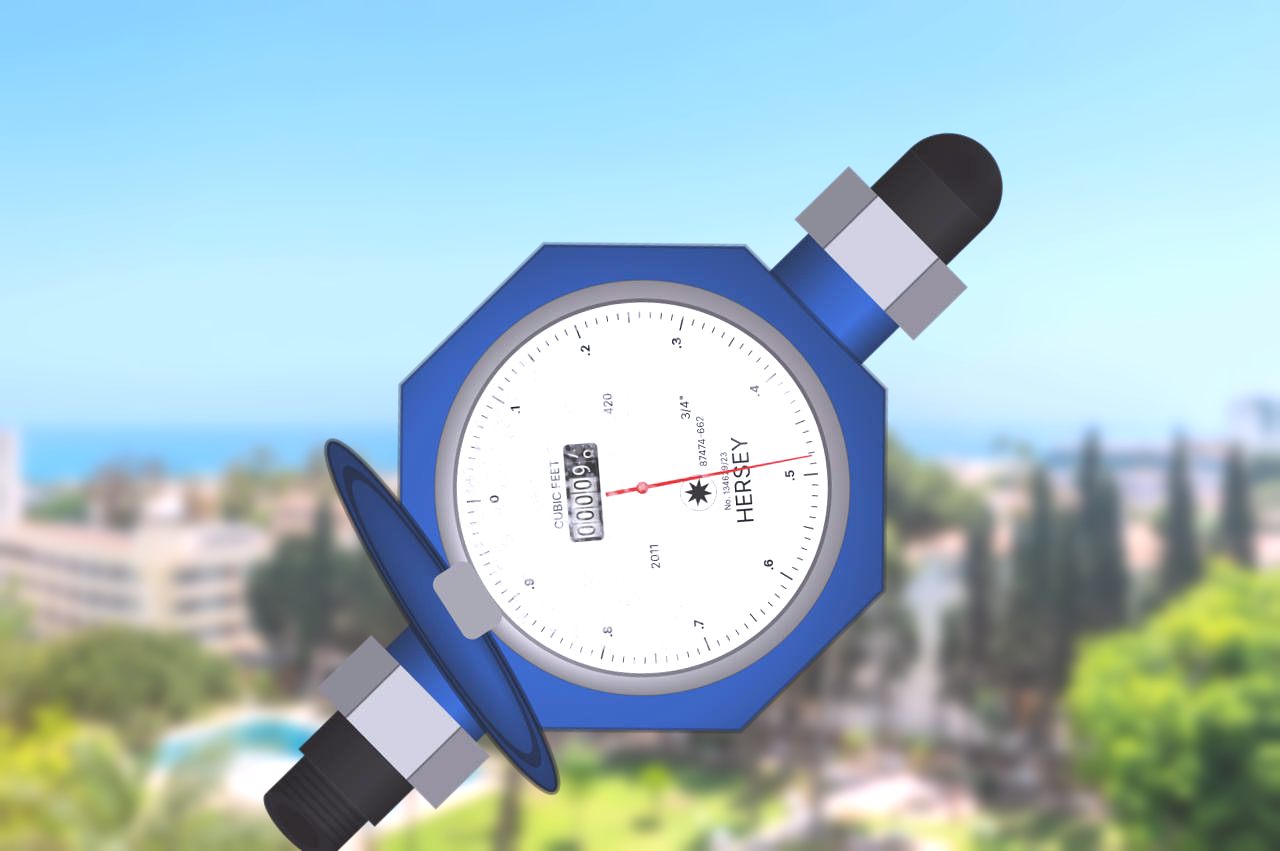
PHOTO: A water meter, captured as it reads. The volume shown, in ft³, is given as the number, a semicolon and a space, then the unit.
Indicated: 97.48; ft³
